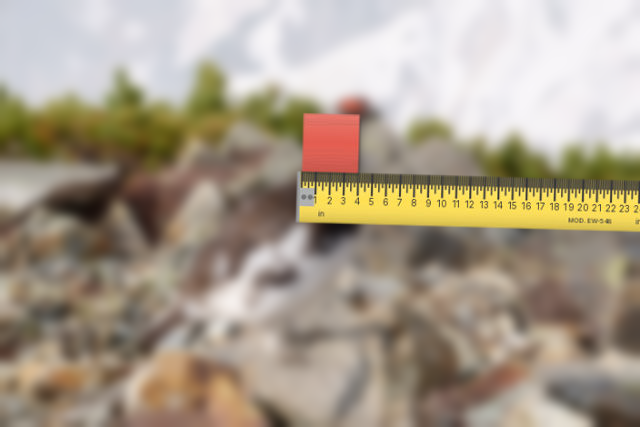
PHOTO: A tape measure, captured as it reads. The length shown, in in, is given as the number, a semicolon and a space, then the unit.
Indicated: 4; in
